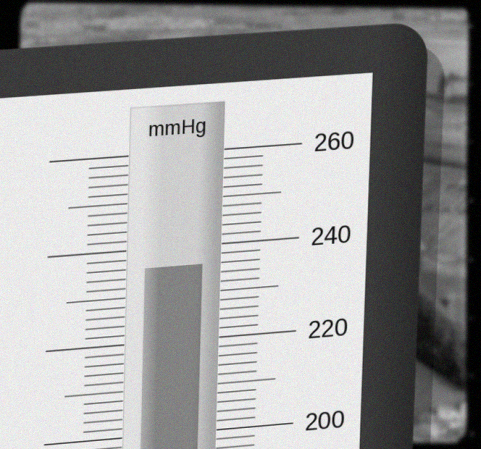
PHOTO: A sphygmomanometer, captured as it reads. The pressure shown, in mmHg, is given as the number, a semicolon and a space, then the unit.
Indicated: 236; mmHg
